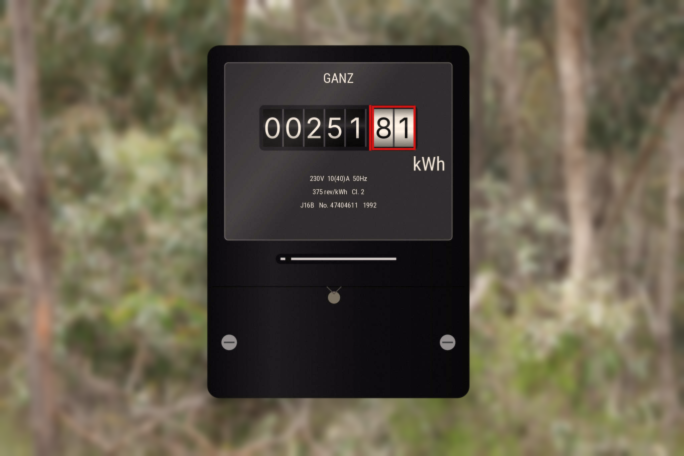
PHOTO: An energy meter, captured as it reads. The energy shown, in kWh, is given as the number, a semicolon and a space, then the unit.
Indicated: 251.81; kWh
